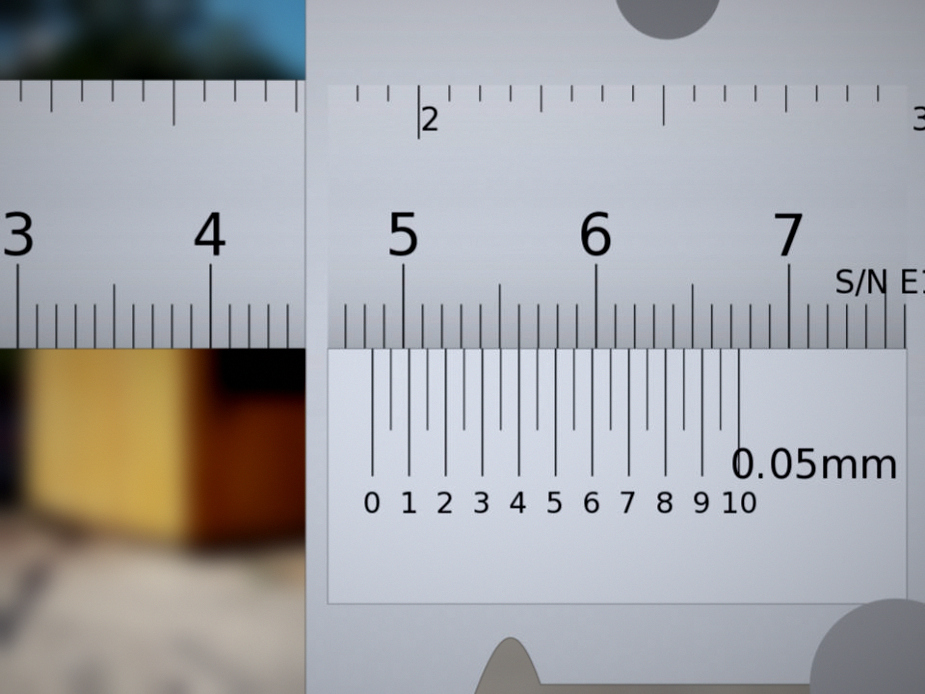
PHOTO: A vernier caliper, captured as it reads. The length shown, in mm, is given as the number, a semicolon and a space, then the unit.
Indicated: 48.4; mm
